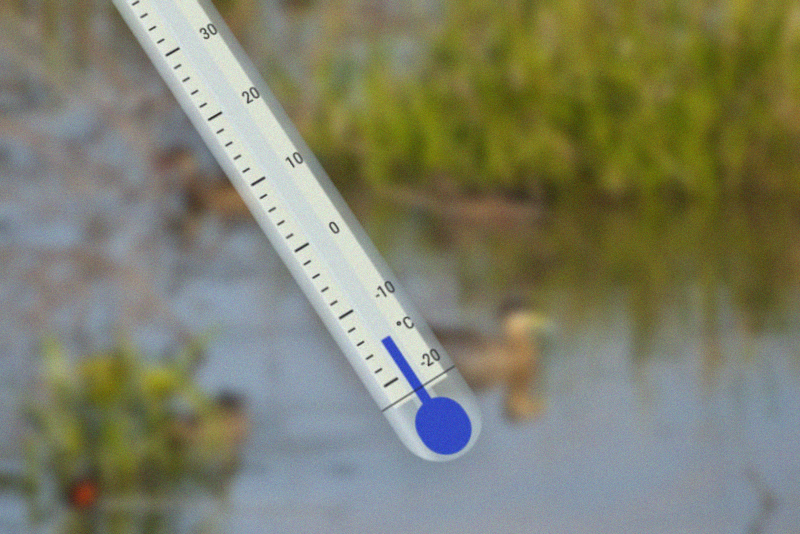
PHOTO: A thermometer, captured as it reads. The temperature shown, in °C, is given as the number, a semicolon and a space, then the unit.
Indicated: -15; °C
